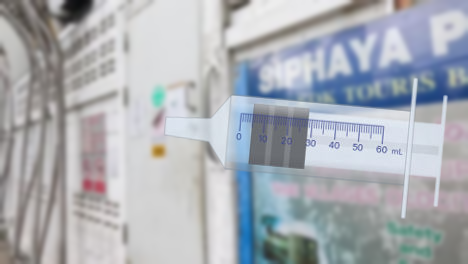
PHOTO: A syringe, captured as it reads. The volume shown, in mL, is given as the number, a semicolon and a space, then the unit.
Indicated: 5; mL
